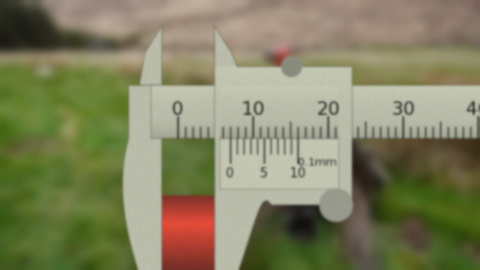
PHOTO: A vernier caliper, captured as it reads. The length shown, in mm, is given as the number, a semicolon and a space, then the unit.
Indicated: 7.0; mm
